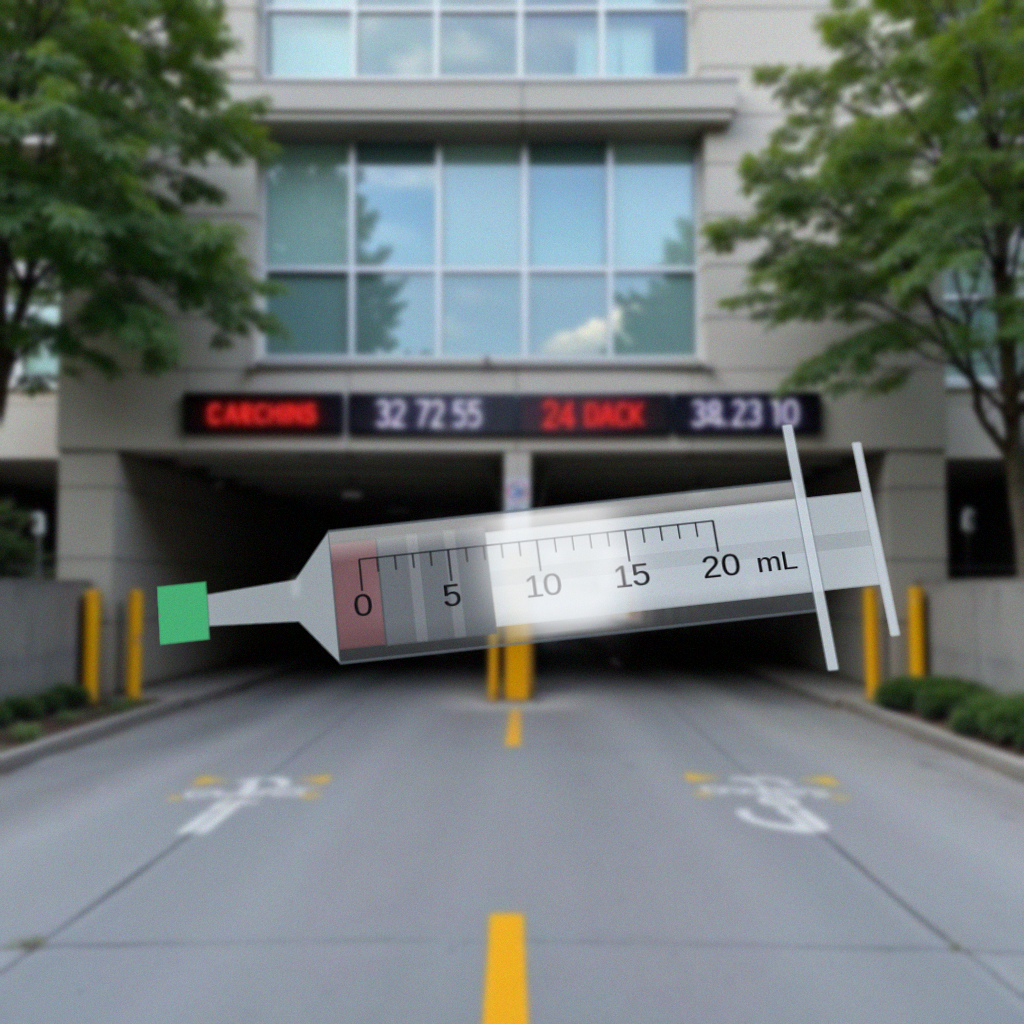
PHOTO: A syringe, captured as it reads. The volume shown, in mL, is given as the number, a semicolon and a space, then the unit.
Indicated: 1; mL
